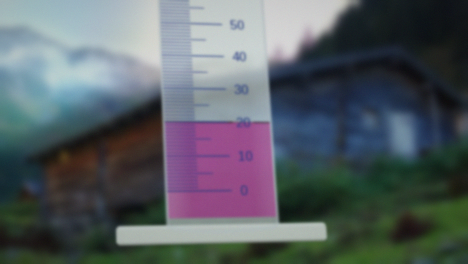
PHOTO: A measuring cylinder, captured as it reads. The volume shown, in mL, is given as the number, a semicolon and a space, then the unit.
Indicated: 20; mL
